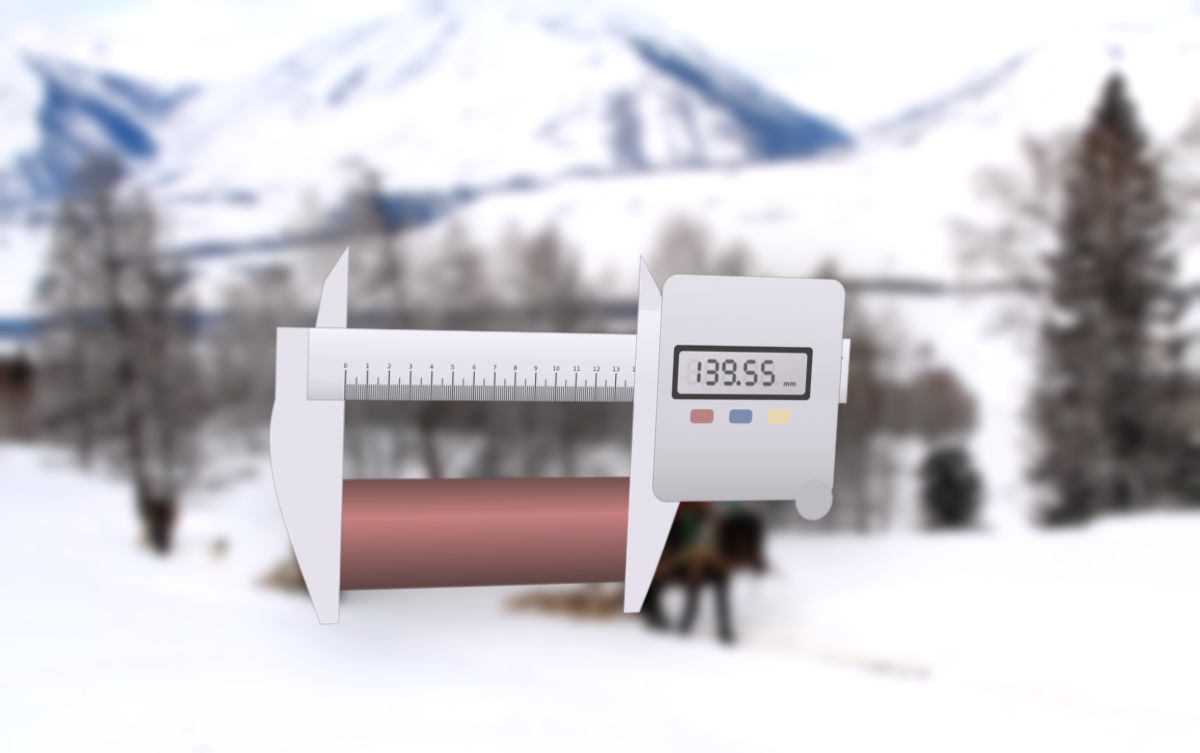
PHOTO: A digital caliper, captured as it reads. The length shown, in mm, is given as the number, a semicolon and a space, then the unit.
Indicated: 139.55; mm
